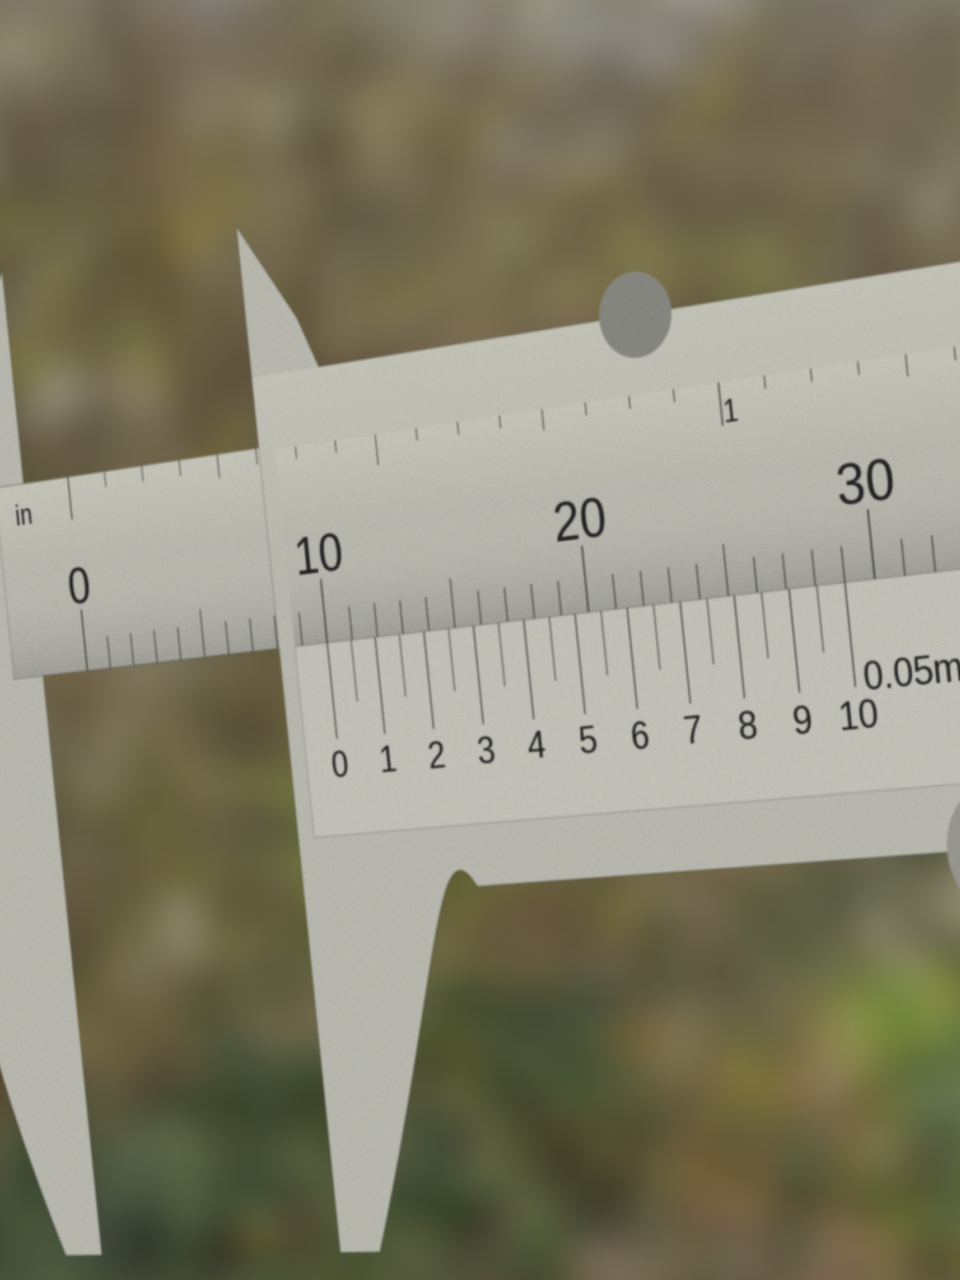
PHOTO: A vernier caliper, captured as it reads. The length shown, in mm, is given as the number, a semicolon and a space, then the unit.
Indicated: 10.0; mm
